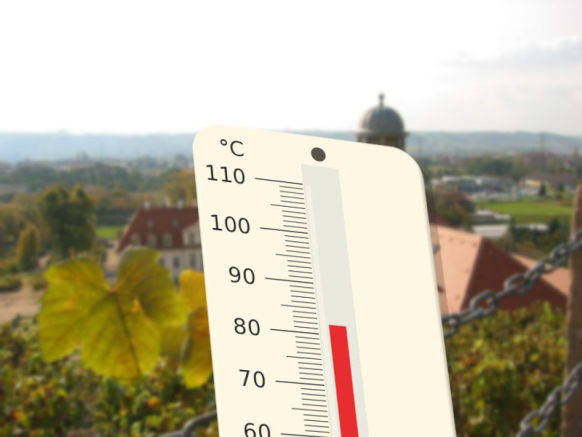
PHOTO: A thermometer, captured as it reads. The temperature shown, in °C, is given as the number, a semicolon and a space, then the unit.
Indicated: 82; °C
